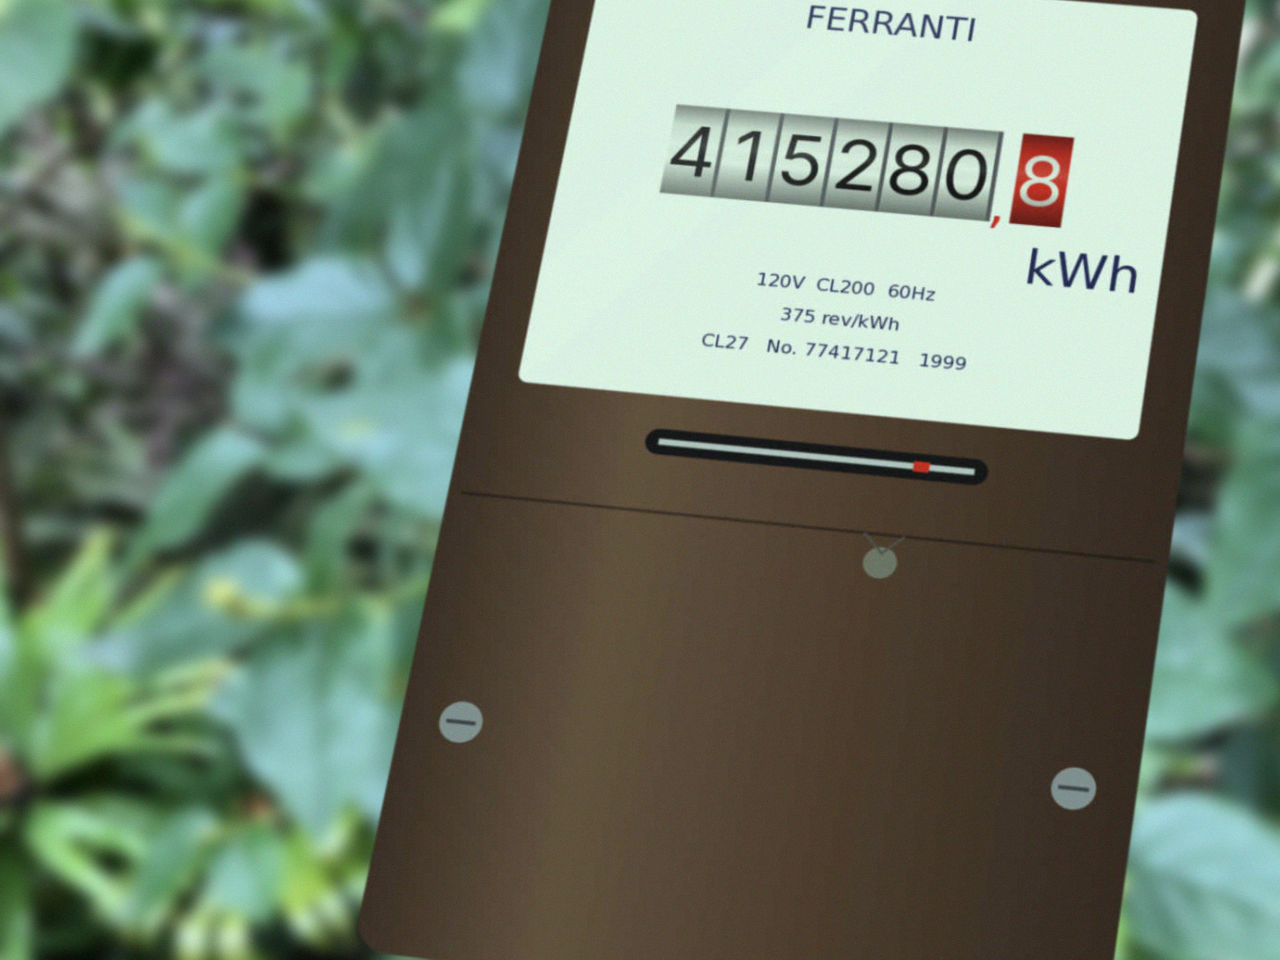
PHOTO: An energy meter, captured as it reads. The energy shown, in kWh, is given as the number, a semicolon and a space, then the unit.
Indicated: 415280.8; kWh
